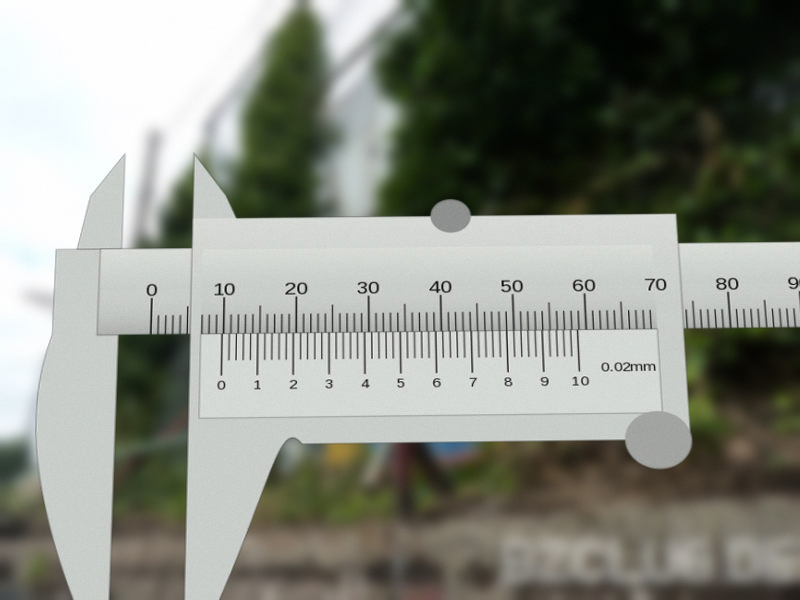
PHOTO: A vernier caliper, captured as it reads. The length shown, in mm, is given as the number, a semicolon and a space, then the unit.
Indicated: 9.8; mm
